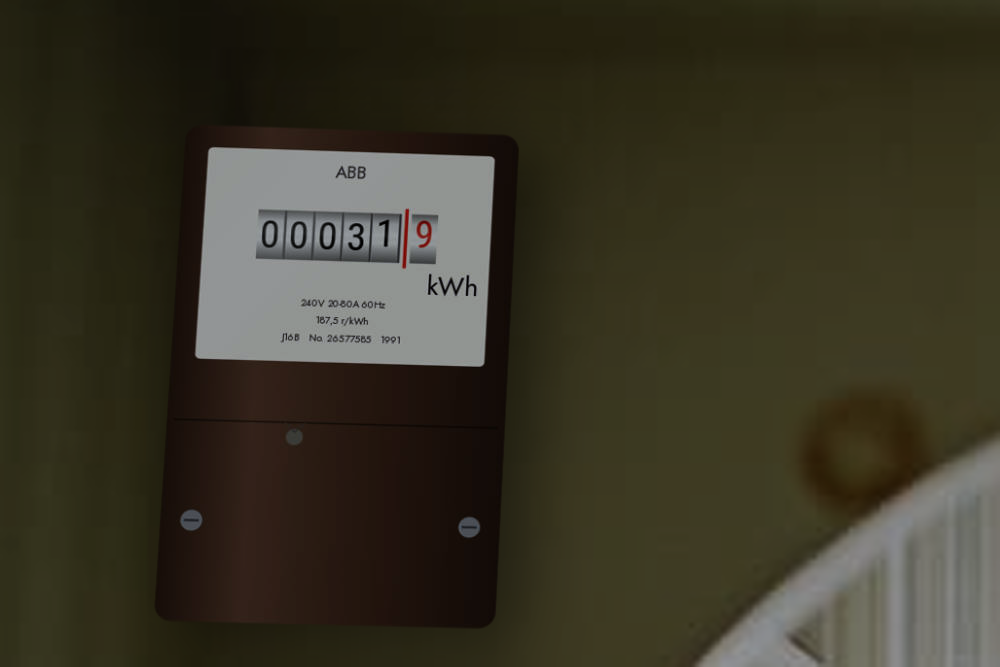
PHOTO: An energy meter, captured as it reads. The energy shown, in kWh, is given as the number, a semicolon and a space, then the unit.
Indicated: 31.9; kWh
